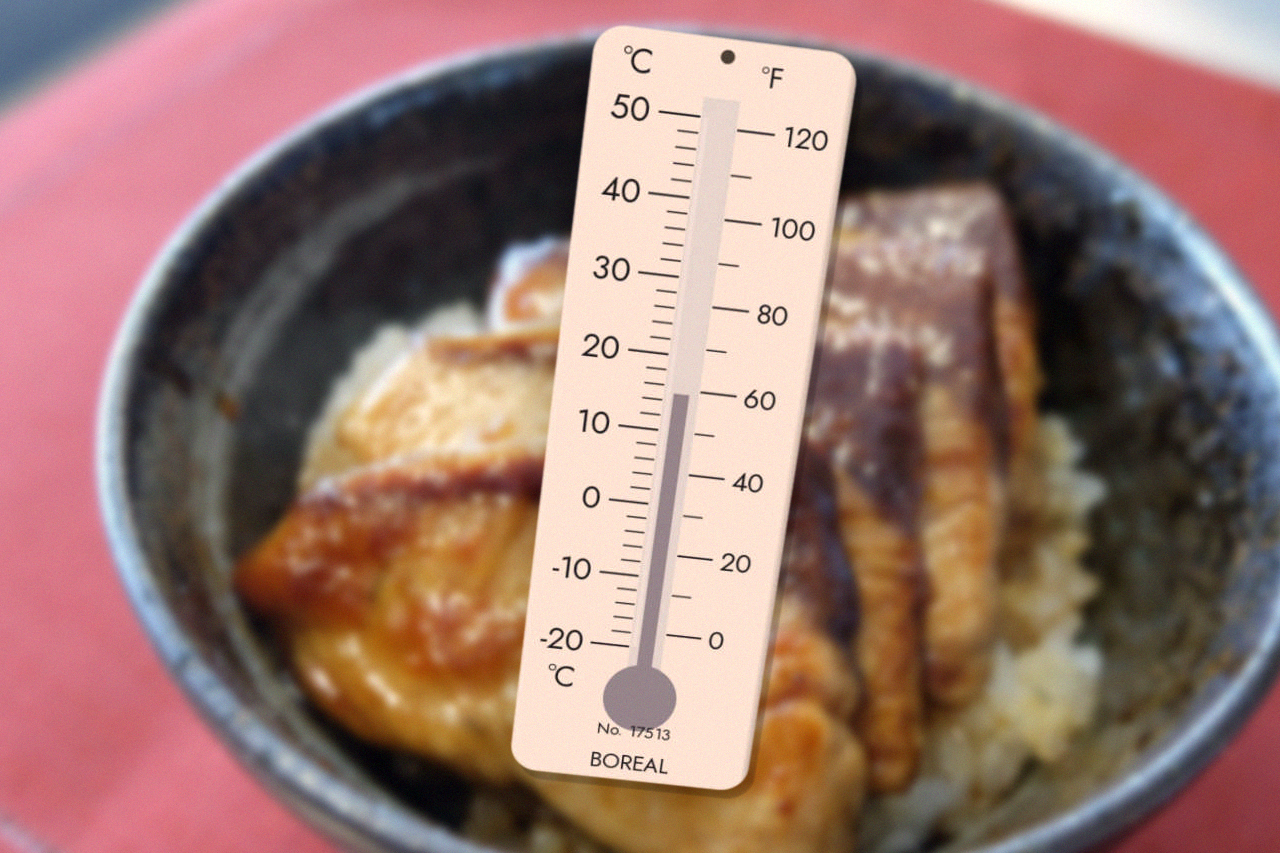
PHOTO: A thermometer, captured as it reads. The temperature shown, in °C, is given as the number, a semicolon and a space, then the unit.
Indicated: 15; °C
